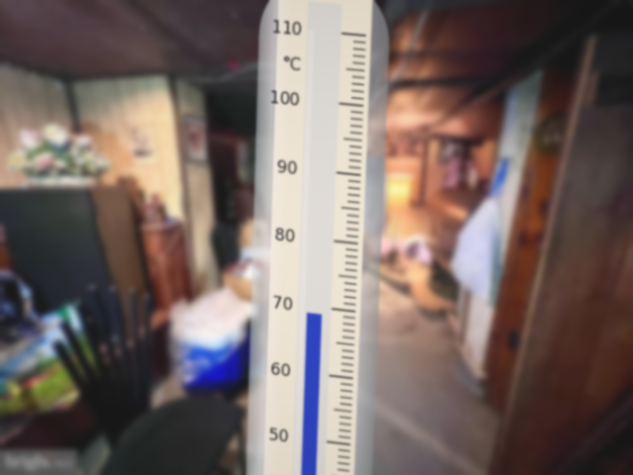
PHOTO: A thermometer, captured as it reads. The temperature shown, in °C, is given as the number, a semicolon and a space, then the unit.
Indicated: 69; °C
